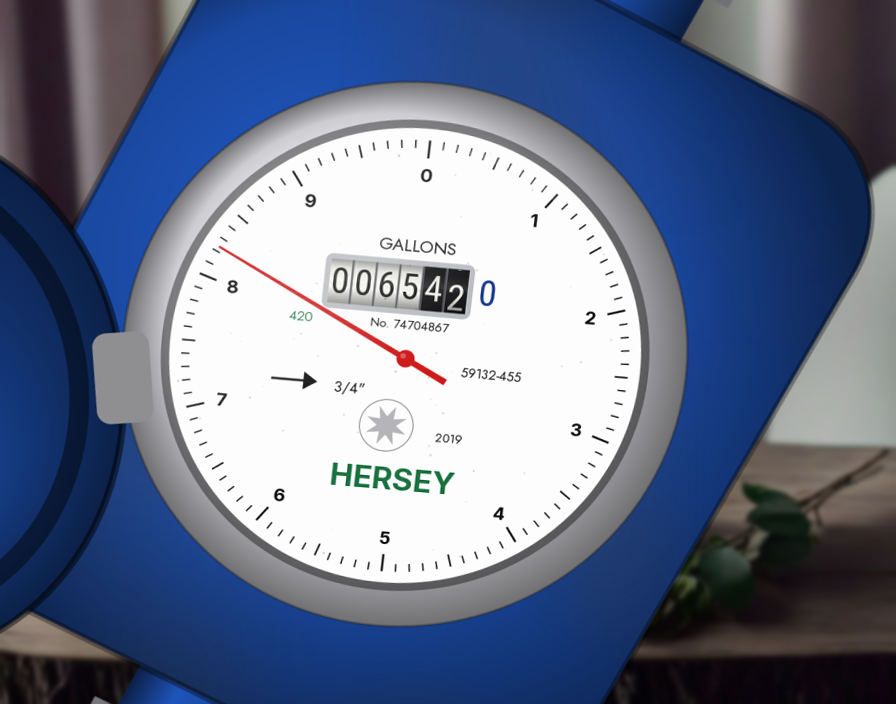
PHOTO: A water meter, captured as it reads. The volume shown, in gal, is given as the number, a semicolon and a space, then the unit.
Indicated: 65418.2; gal
